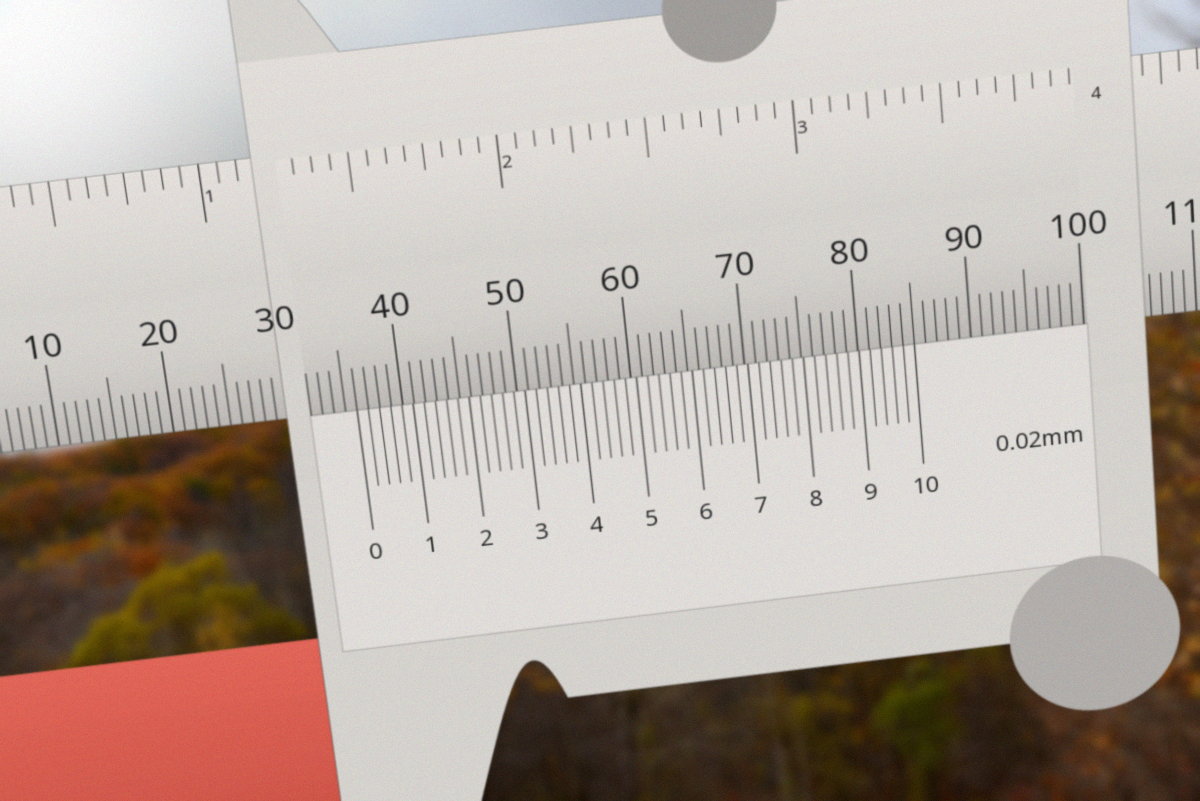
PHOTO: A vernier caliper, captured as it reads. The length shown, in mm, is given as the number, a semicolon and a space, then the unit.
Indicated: 36.0; mm
